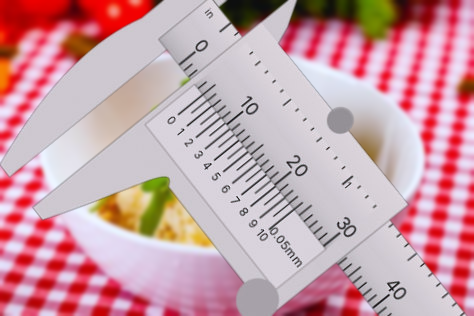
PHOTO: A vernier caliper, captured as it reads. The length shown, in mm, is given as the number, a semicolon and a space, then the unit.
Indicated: 5.0; mm
